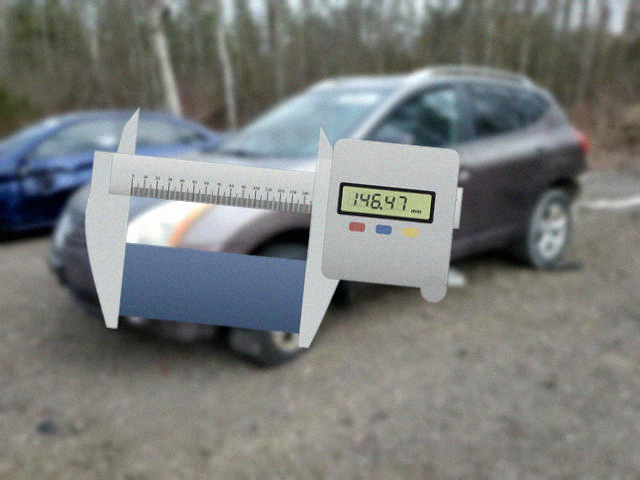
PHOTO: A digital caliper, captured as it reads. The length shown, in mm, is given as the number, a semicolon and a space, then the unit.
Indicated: 146.47; mm
